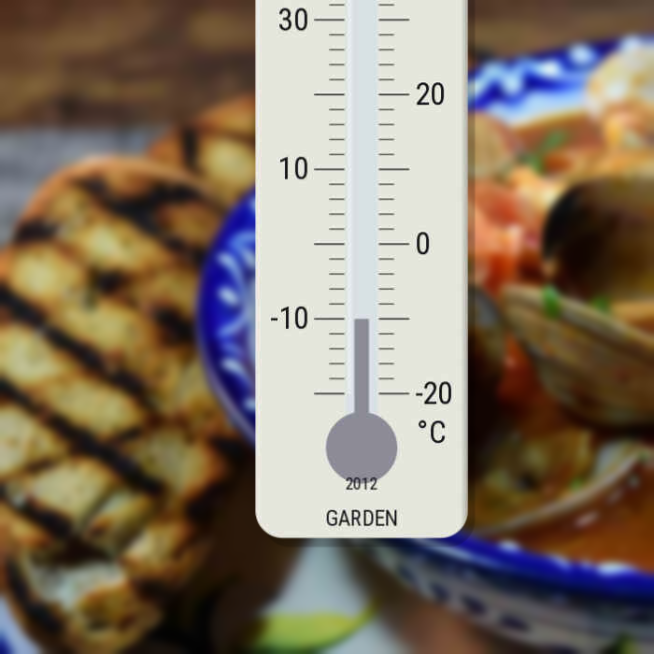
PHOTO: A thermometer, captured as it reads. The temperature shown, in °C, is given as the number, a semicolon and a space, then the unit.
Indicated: -10; °C
